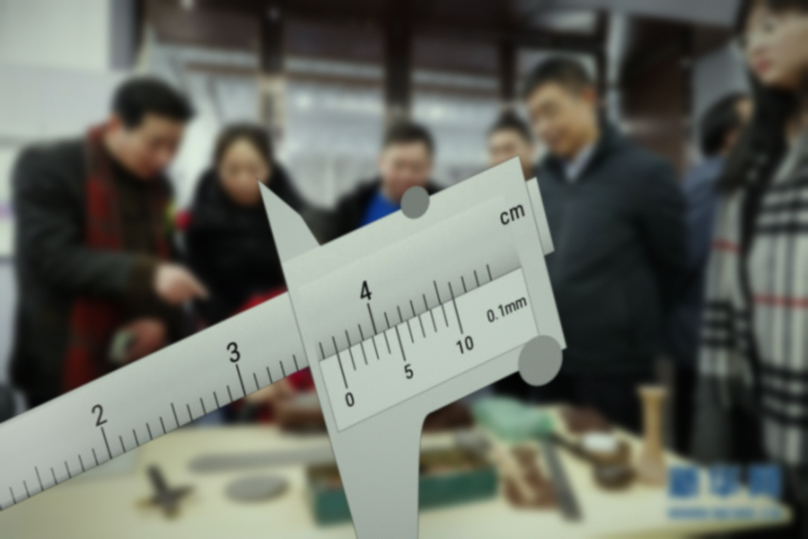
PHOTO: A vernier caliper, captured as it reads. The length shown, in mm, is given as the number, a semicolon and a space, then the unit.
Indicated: 37.0; mm
